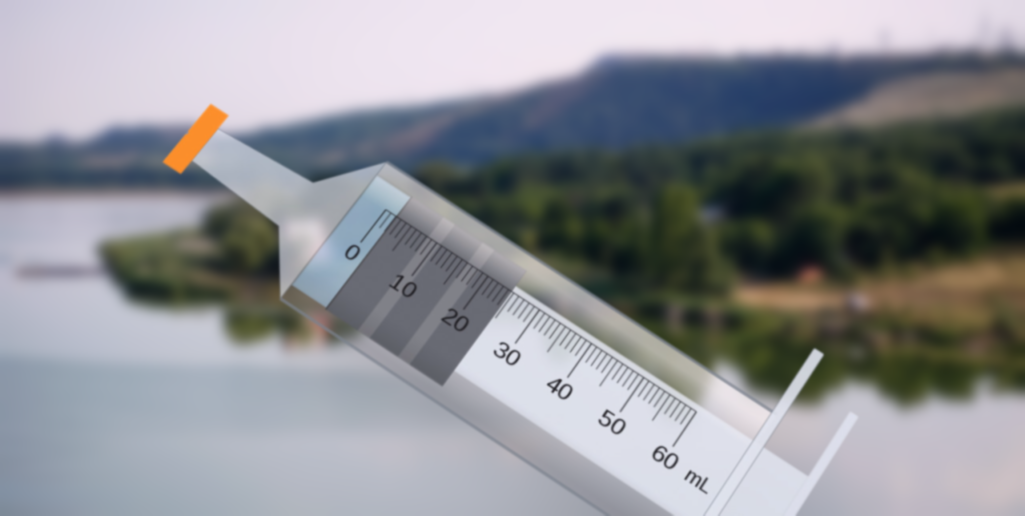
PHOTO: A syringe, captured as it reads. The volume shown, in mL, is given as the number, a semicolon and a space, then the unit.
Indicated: 2; mL
